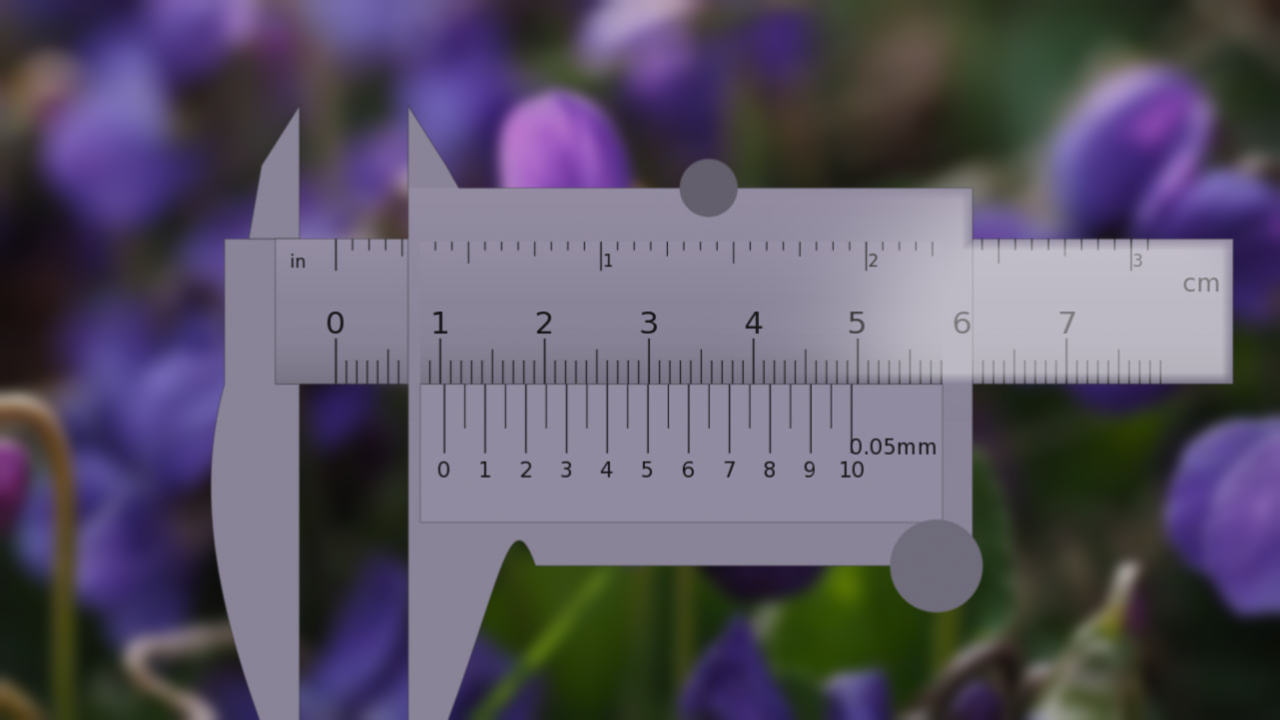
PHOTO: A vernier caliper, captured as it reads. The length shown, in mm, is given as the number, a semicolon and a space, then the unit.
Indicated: 10.4; mm
